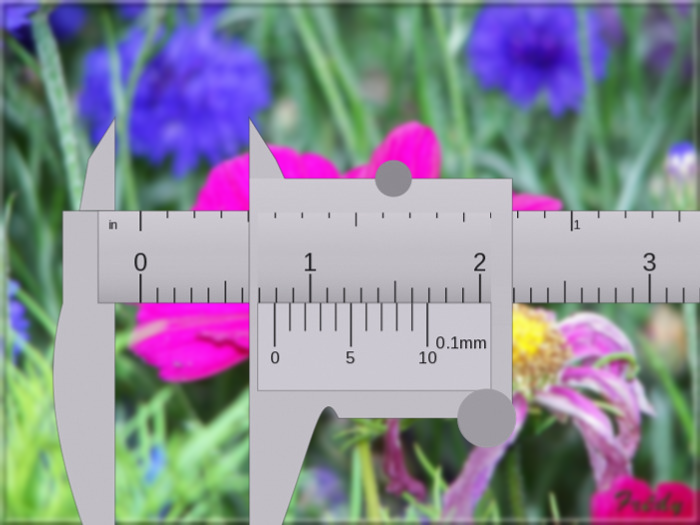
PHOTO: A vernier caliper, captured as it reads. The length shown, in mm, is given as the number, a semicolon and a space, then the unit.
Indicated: 7.9; mm
